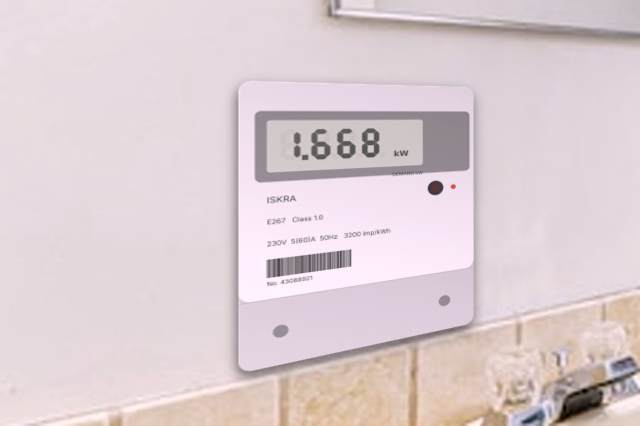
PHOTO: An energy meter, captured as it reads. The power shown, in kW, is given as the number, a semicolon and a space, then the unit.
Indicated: 1.668; kW
